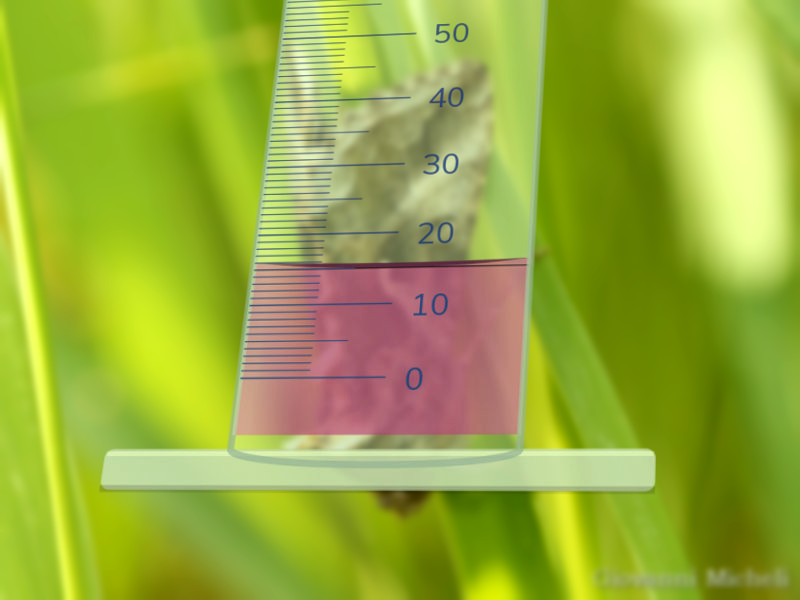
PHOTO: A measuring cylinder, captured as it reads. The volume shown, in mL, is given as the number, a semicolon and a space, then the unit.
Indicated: 15; mL
